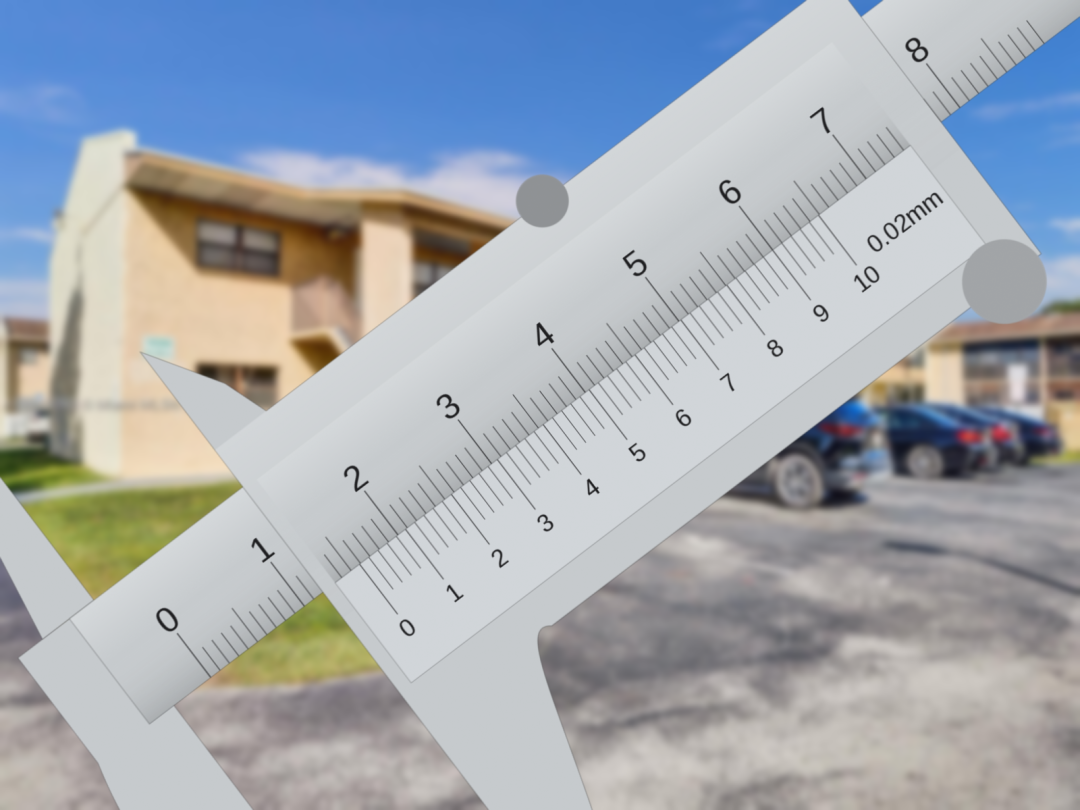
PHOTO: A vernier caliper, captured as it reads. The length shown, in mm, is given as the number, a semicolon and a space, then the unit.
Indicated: 15.9; mm
